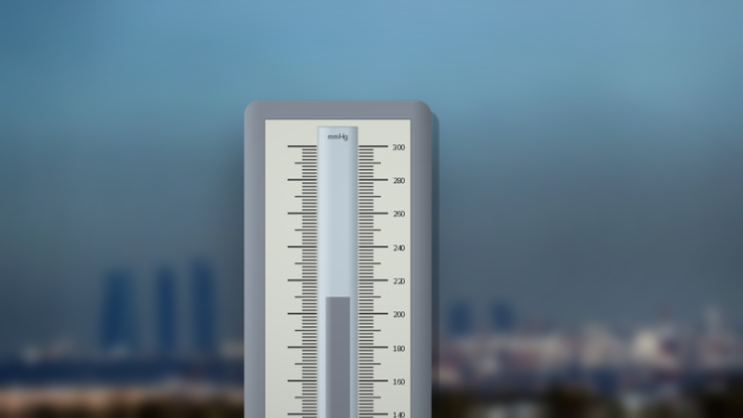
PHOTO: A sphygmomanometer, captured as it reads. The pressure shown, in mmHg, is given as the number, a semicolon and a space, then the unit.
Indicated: 210; mmHg
